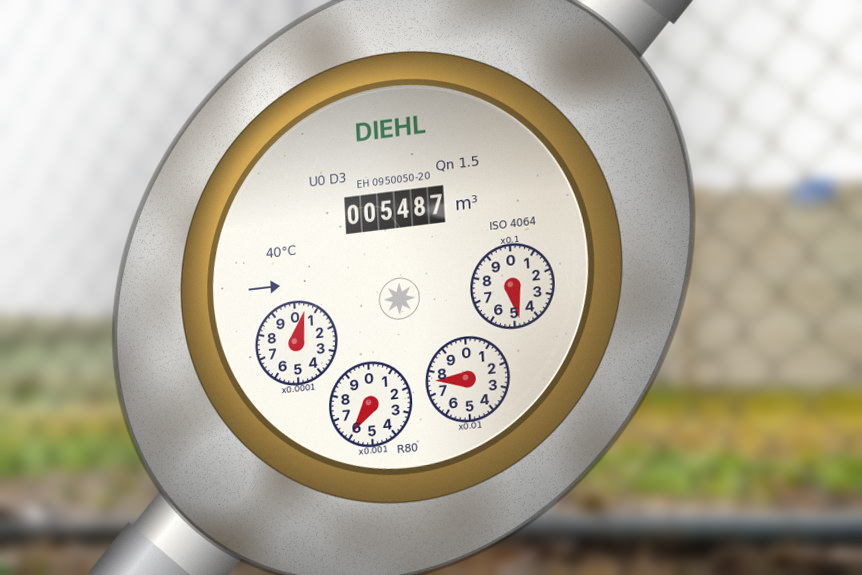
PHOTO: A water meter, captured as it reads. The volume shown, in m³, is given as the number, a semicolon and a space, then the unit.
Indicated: 5487.4760; m³
